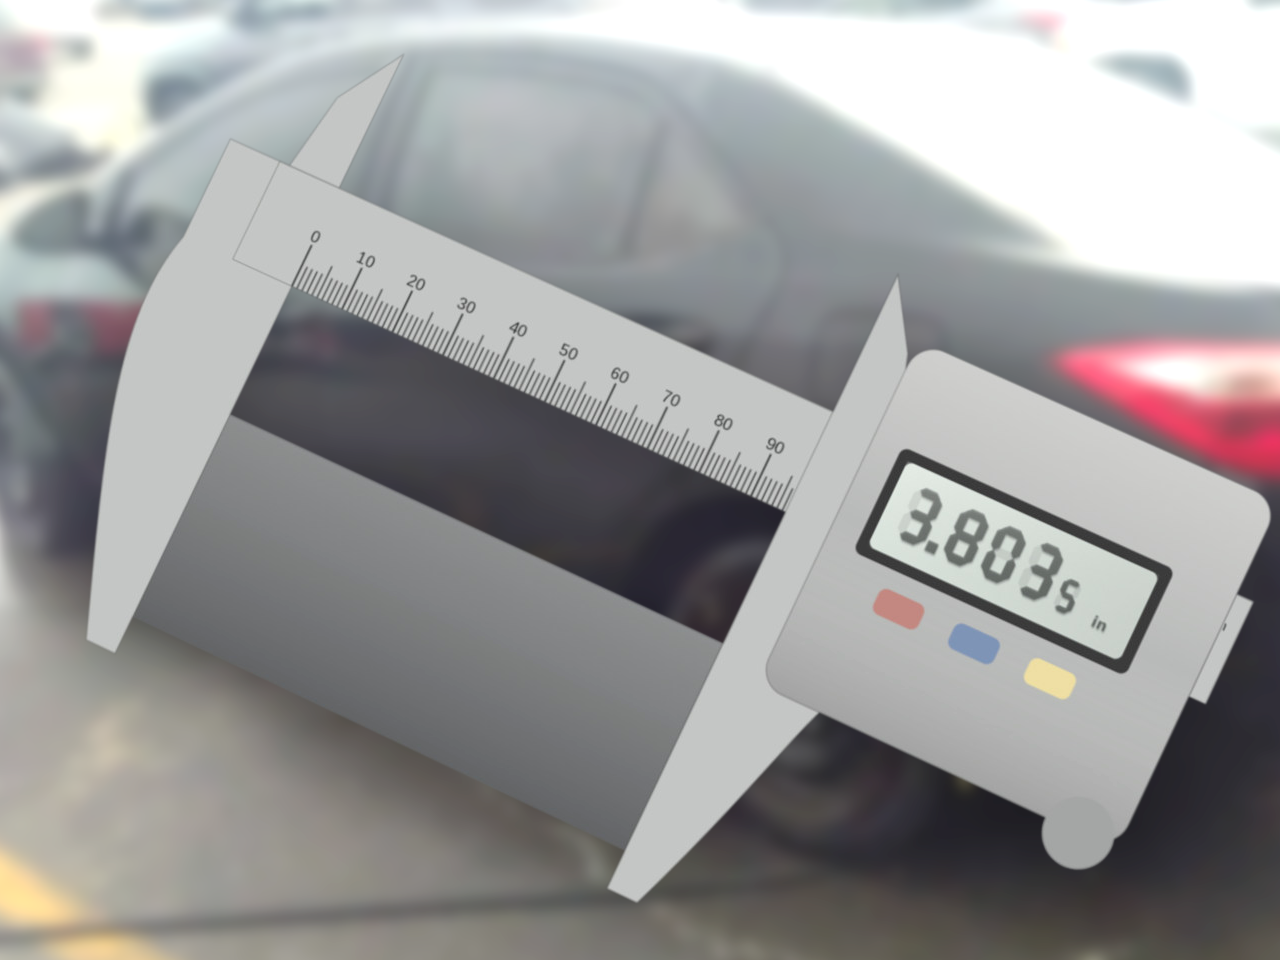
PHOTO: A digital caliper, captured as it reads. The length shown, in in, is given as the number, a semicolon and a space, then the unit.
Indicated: 3.8035; in
